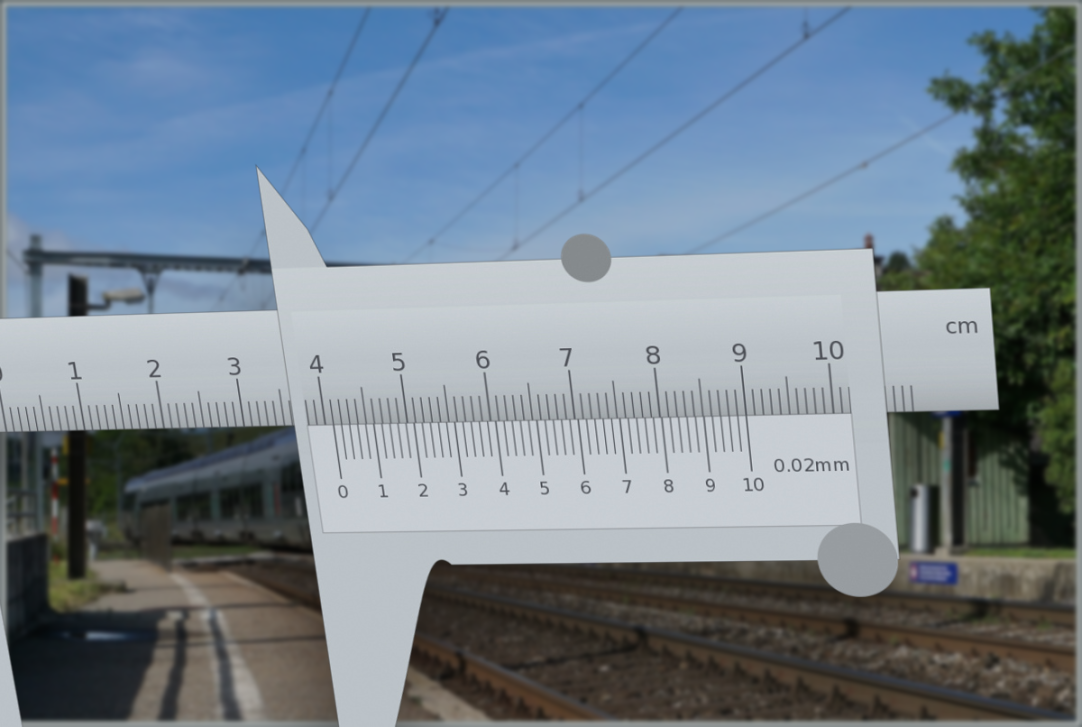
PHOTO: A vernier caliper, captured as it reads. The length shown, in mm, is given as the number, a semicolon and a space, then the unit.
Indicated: 41.0; mm
